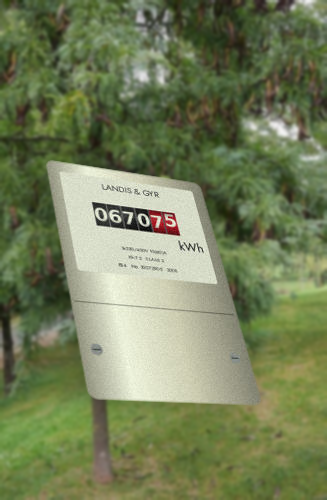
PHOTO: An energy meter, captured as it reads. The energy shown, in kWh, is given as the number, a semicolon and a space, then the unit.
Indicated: 670.75; kWh
